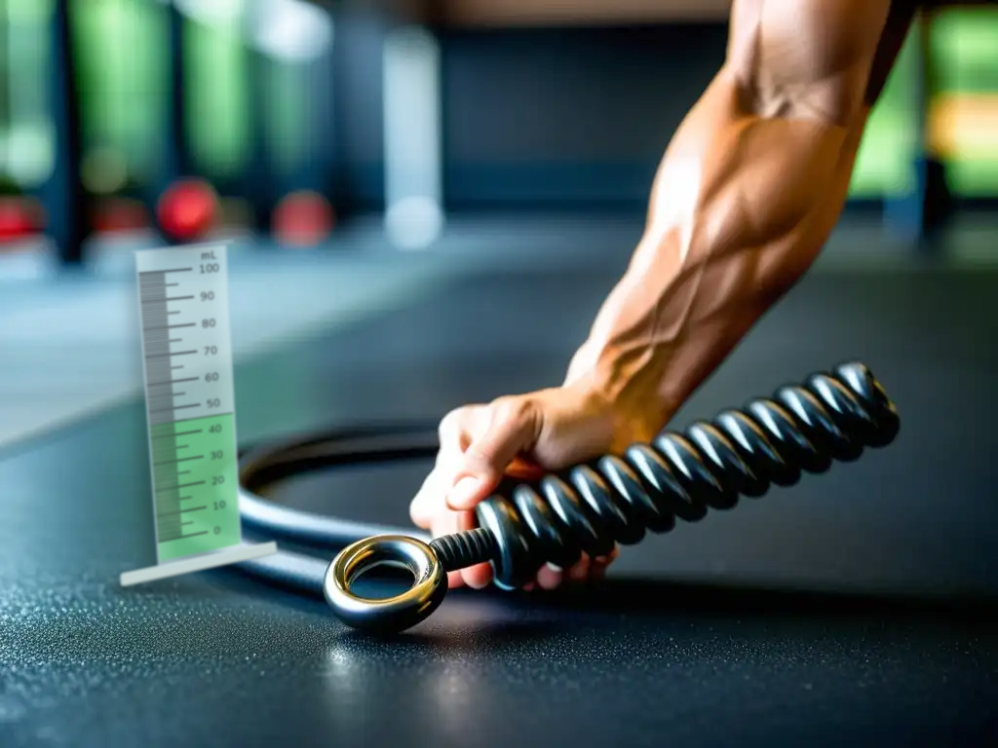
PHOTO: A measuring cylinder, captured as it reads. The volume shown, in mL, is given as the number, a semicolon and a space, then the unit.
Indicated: 45; mL
